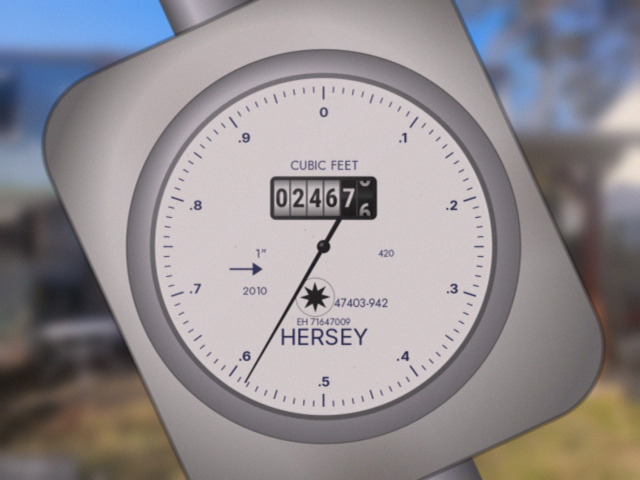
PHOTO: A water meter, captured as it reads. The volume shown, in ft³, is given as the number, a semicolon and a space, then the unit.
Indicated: 24675.58; ft³
